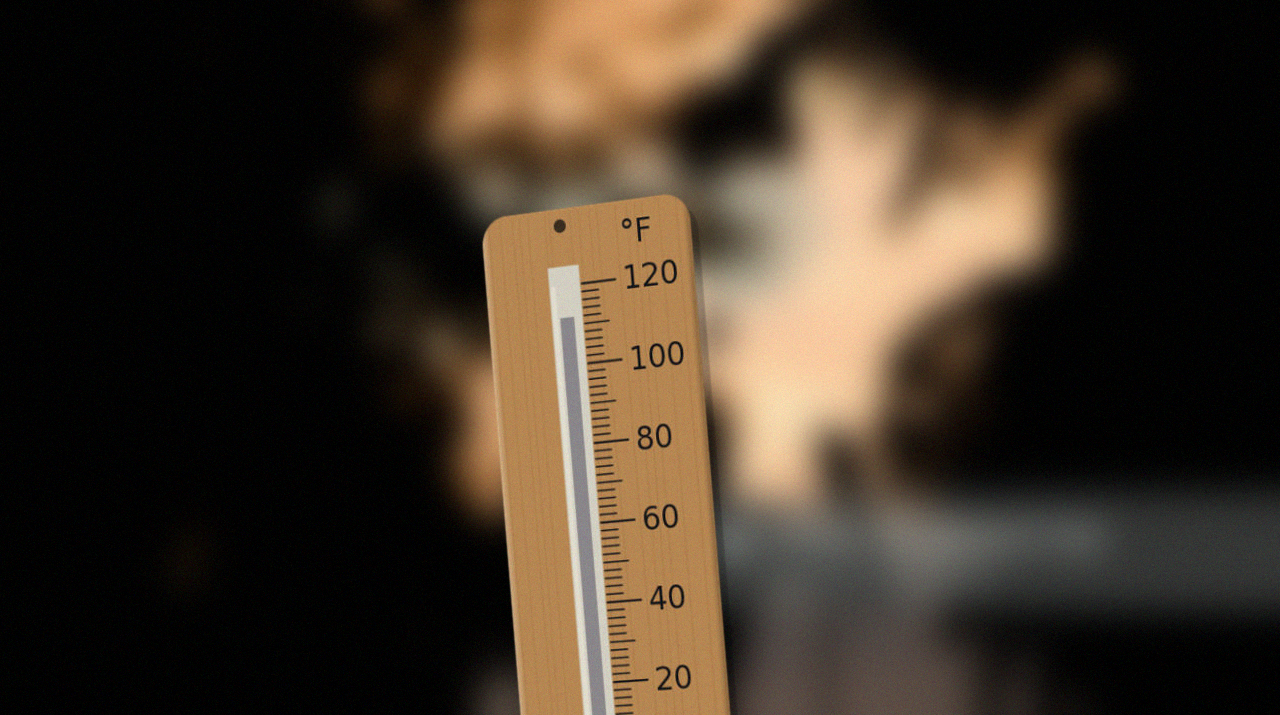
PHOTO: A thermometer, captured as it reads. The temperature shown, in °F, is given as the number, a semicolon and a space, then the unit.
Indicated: 112; °F
